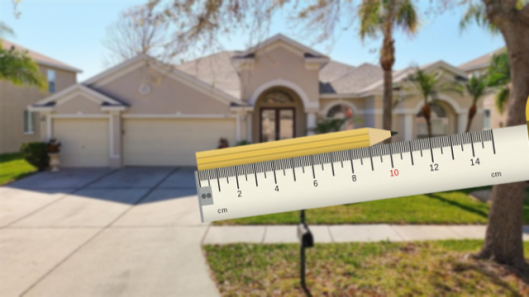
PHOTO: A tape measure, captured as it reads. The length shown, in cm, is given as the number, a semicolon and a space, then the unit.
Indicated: 10.5; cm
